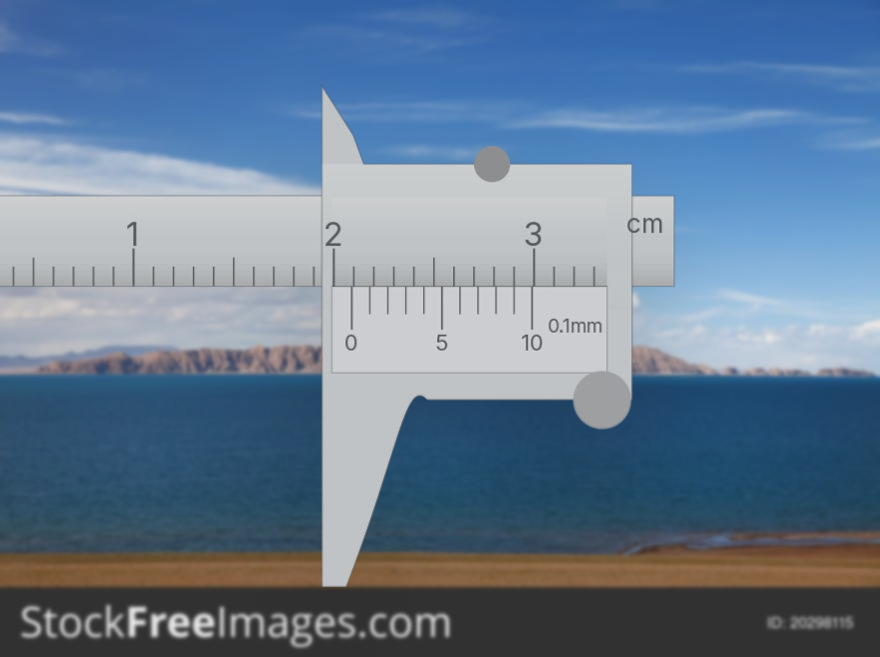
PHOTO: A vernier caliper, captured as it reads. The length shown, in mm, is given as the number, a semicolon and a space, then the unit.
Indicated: 20.9; mm
